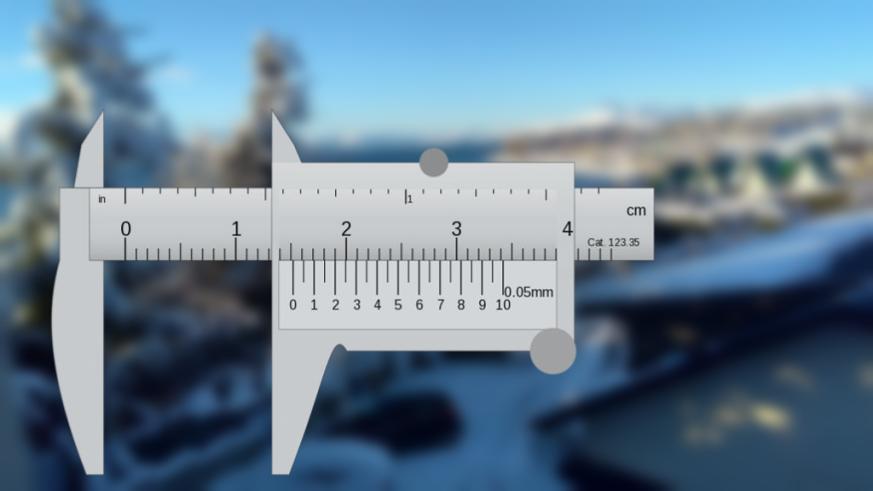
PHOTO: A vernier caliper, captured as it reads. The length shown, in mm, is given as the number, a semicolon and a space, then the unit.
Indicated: 15.2; mm
